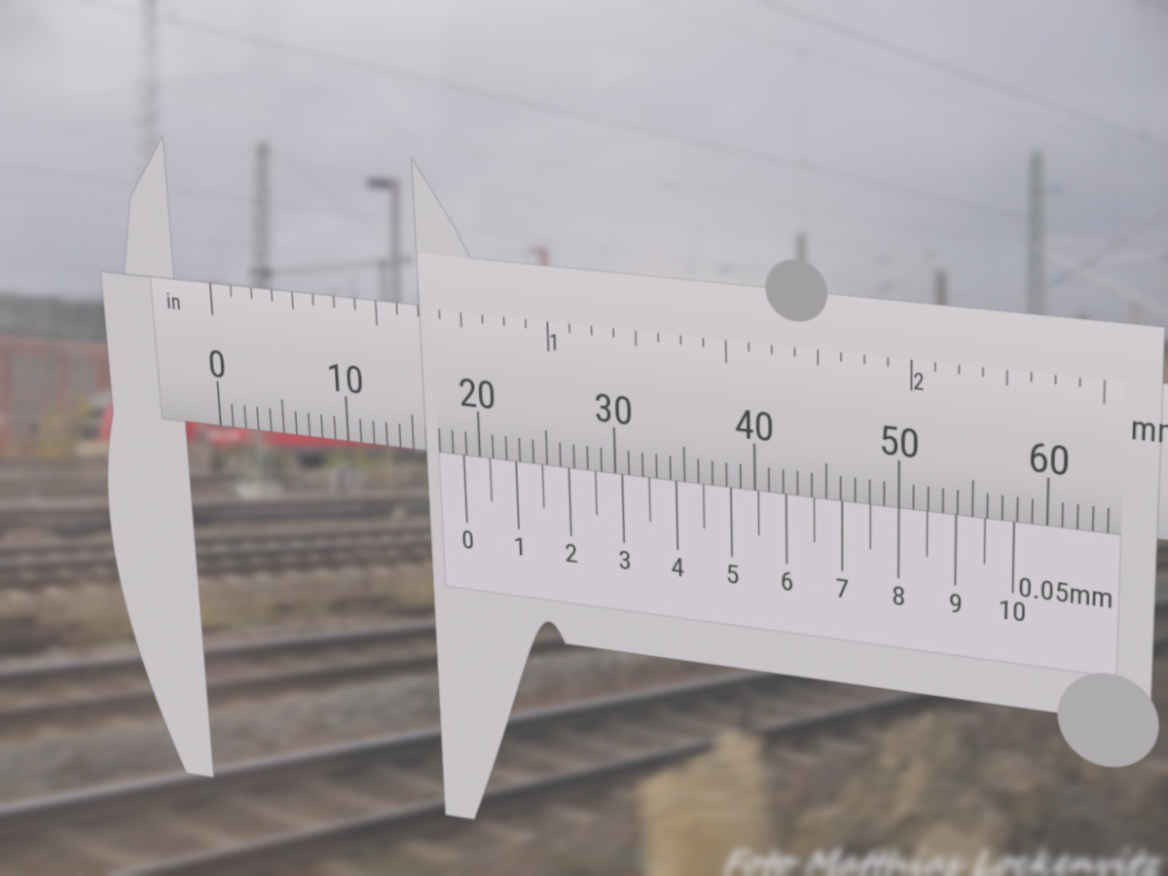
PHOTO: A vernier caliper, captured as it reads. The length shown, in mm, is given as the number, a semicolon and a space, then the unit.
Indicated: 18.8; mm
